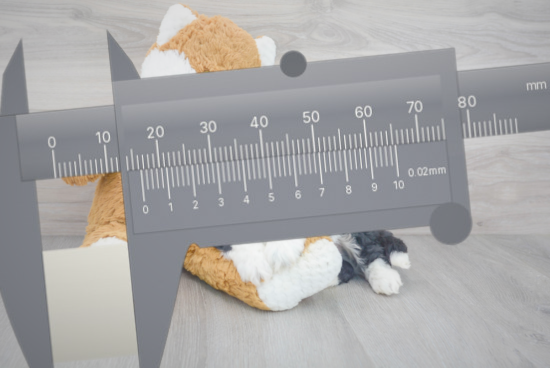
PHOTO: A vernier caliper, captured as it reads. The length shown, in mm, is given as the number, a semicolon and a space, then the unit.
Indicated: 16.5; mm
